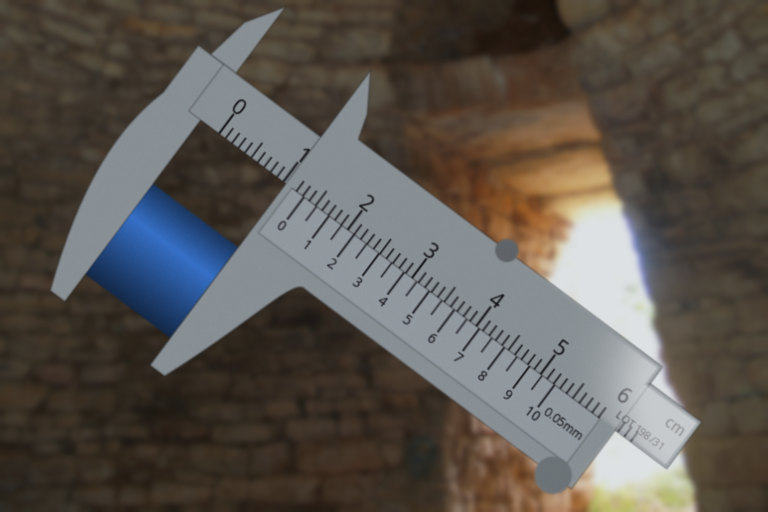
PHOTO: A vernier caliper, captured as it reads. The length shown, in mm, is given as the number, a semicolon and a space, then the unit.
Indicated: 13.2; mm
